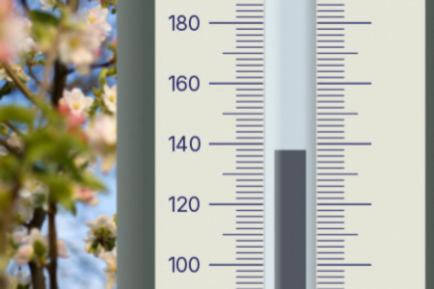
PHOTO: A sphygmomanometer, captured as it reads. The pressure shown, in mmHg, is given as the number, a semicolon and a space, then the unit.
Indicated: 138; mmHg
